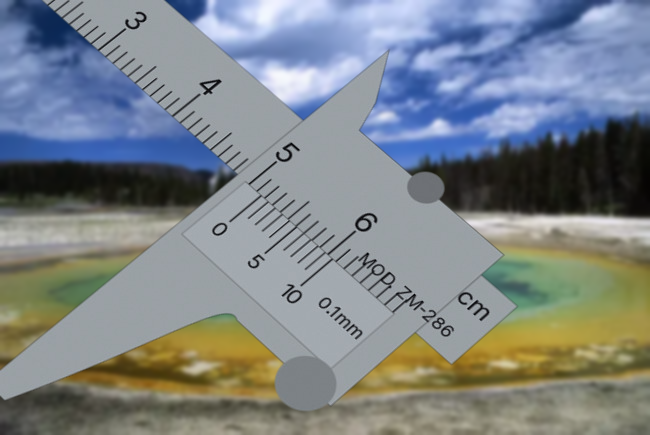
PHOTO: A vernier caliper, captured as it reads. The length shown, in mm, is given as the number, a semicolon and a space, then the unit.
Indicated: 51.6; mm
